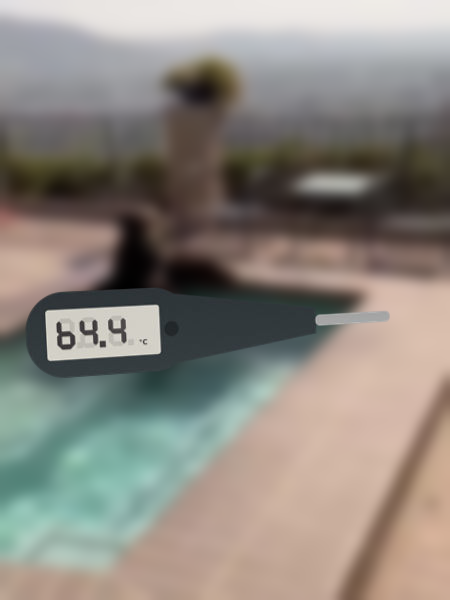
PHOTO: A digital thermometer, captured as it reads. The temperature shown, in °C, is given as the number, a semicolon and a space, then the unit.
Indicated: 64.4; °C
